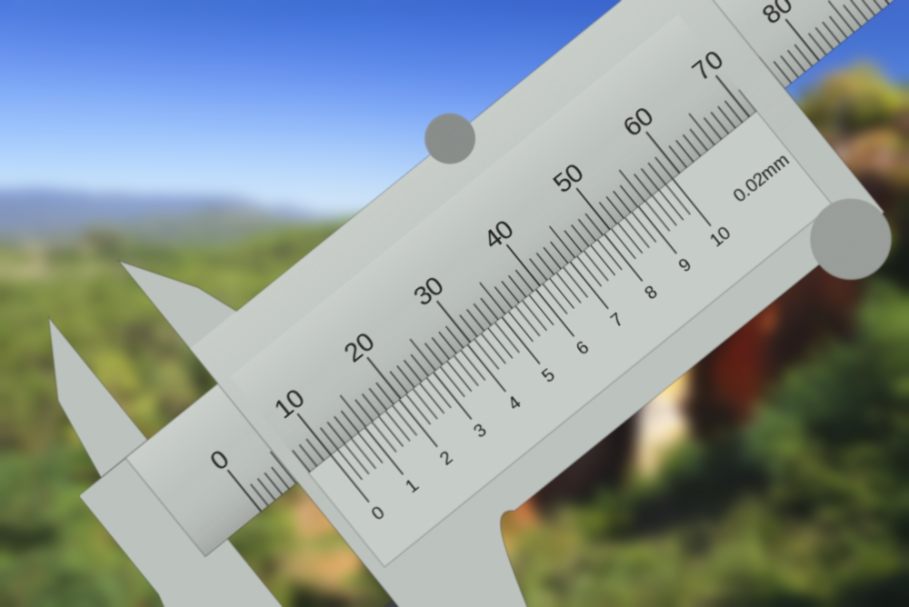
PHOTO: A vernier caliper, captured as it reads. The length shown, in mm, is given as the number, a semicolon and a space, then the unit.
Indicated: 10.0; mm
